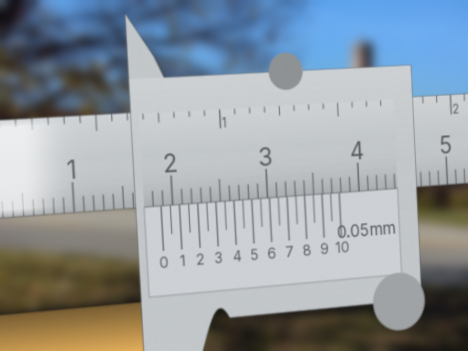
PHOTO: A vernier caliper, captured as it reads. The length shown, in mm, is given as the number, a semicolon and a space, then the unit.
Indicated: 18.8; mm
